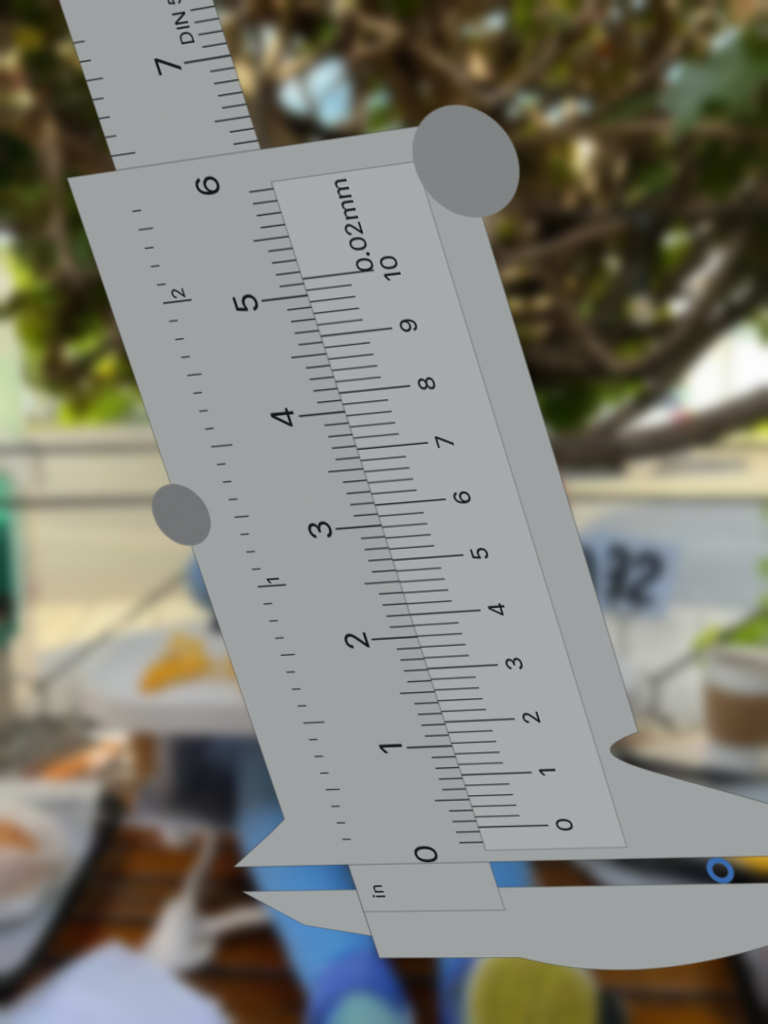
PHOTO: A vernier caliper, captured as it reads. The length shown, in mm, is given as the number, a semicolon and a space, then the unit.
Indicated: 2.4; mm
